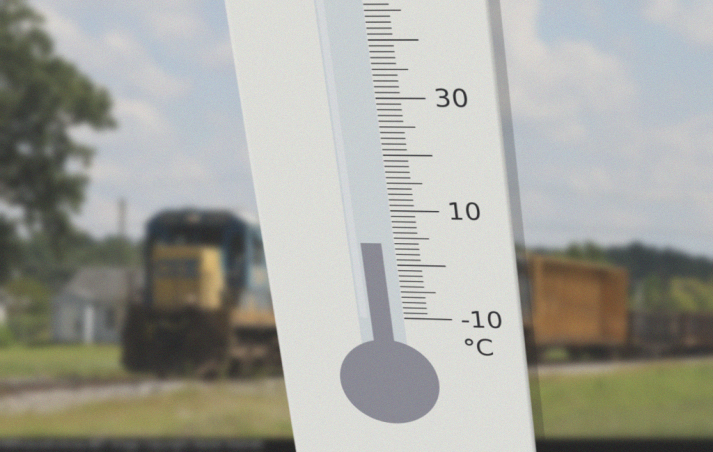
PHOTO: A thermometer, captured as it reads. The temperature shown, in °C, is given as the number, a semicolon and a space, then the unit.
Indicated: 4; °C
